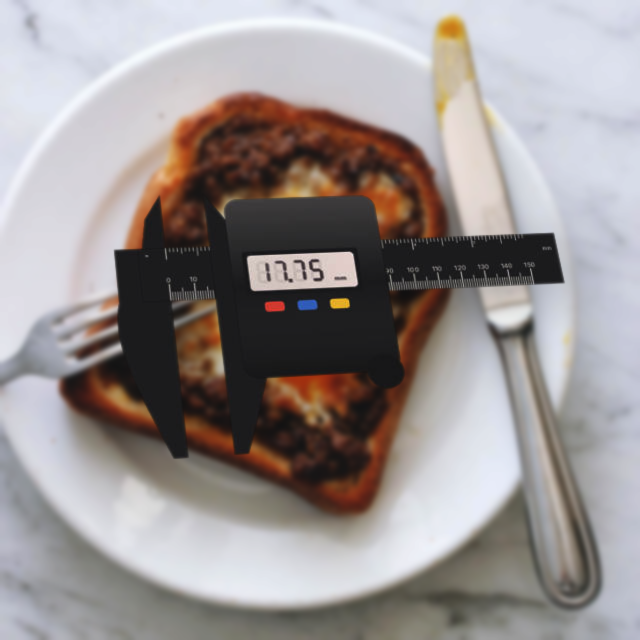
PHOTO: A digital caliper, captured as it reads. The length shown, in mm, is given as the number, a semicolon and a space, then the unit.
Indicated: 17.75; mm
